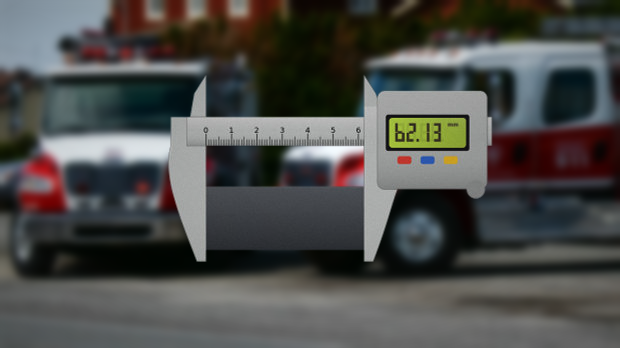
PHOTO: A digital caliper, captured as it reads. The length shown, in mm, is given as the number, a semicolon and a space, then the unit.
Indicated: 62.13; mm
